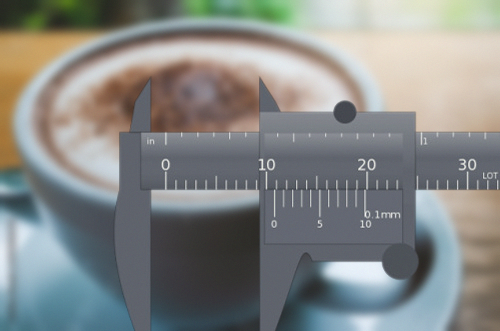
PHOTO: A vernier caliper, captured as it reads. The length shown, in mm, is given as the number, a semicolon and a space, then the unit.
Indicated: 10.8; mm
